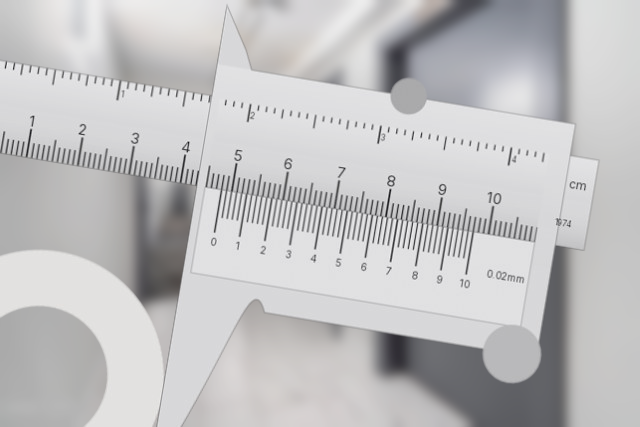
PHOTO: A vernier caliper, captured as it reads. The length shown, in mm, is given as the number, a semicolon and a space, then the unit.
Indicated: 48.0; mm
